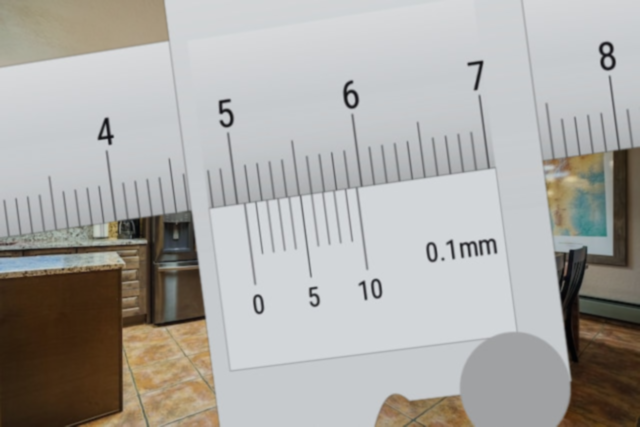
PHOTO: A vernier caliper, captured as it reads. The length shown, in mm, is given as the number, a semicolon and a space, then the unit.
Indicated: 50.6; mm
